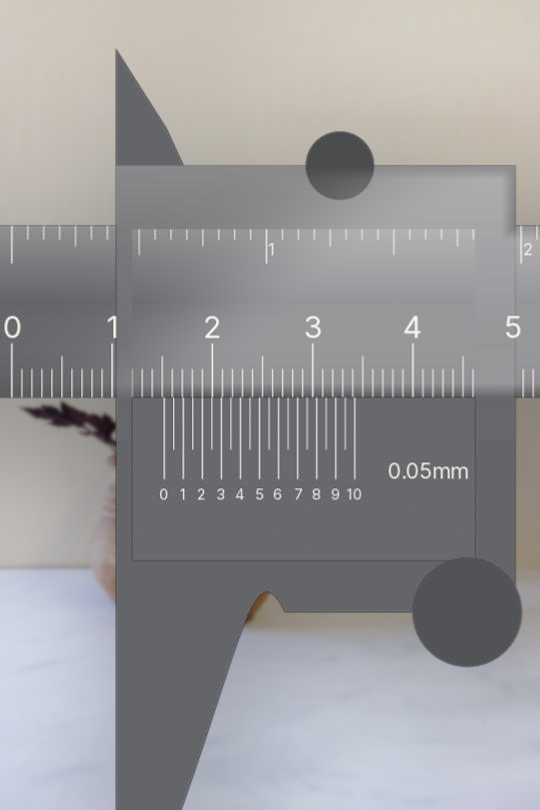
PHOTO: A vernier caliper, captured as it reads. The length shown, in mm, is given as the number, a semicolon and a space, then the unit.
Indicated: 15.2; mm
